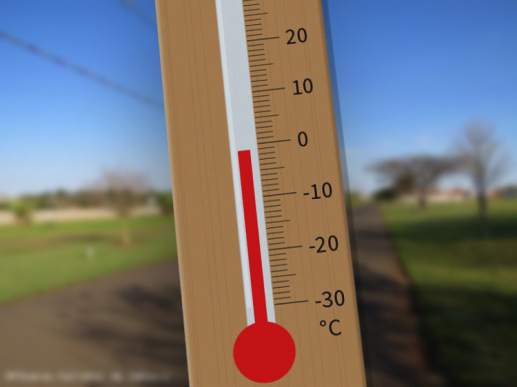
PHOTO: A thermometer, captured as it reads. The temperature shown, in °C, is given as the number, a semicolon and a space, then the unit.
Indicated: -1; °C
